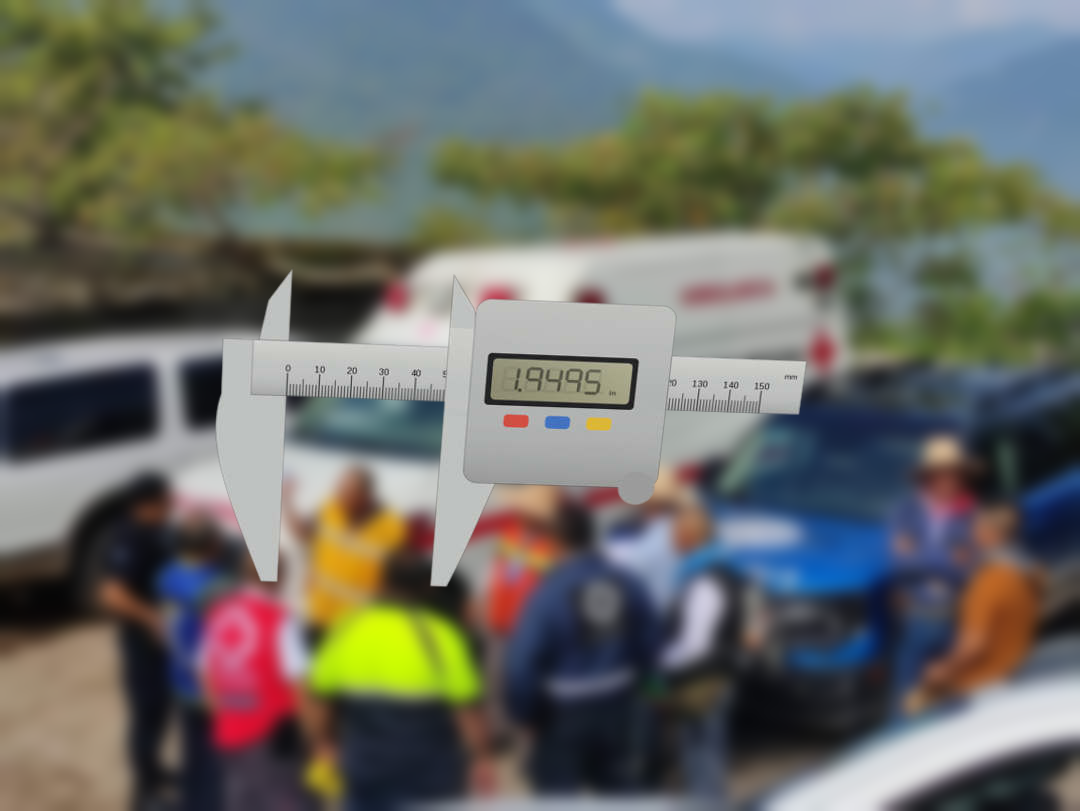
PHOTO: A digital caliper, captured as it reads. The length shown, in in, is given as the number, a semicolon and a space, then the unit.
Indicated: 1.9495; in
